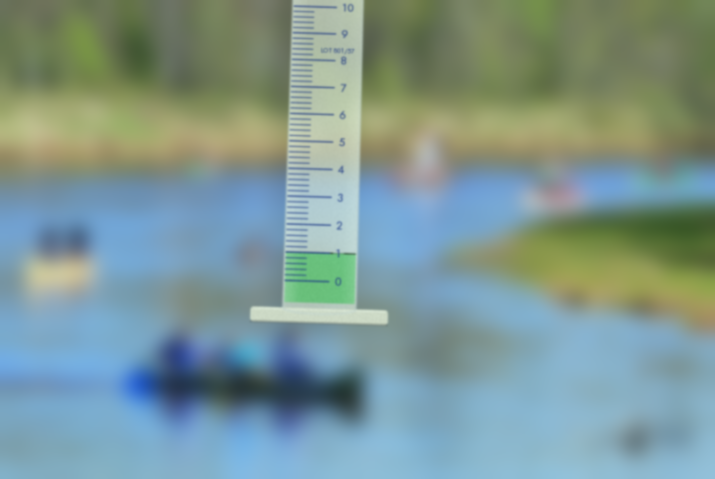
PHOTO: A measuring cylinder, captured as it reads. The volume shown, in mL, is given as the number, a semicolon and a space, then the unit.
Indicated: 1; mL
